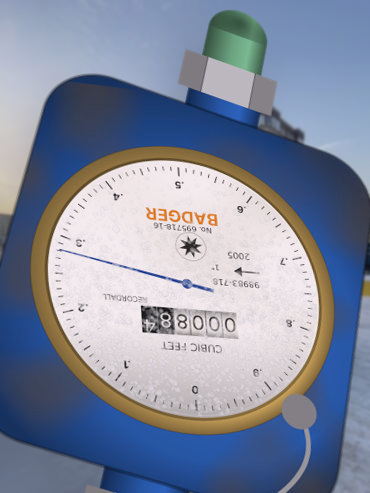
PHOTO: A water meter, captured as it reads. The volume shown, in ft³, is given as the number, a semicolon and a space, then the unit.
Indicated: 884.28; ft³
